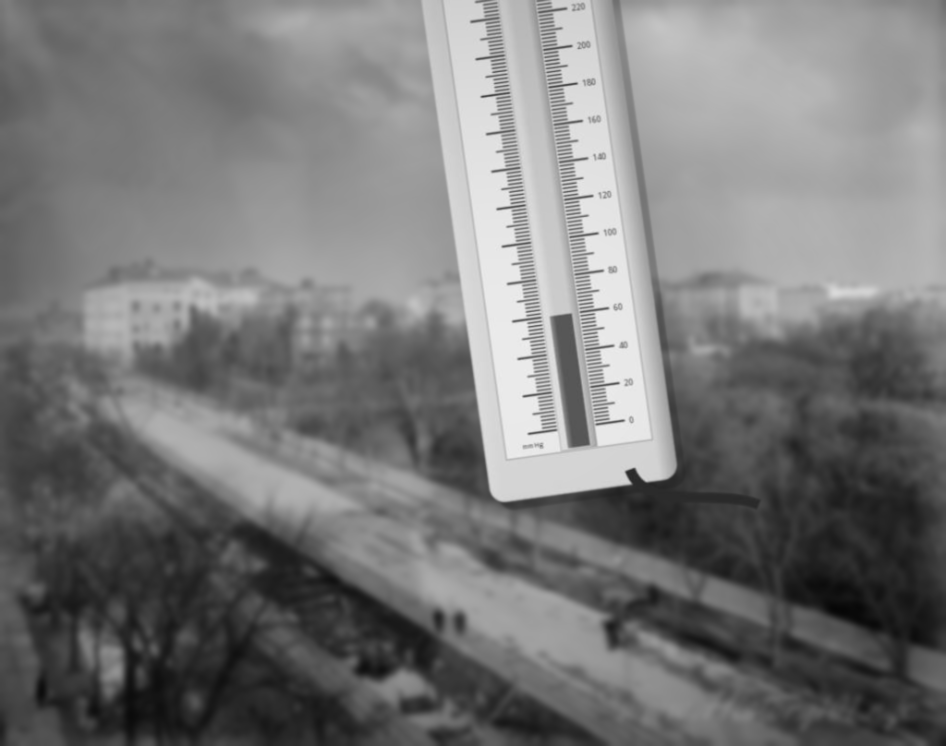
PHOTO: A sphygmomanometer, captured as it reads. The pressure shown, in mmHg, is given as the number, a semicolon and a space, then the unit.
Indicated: 60; mmHg
